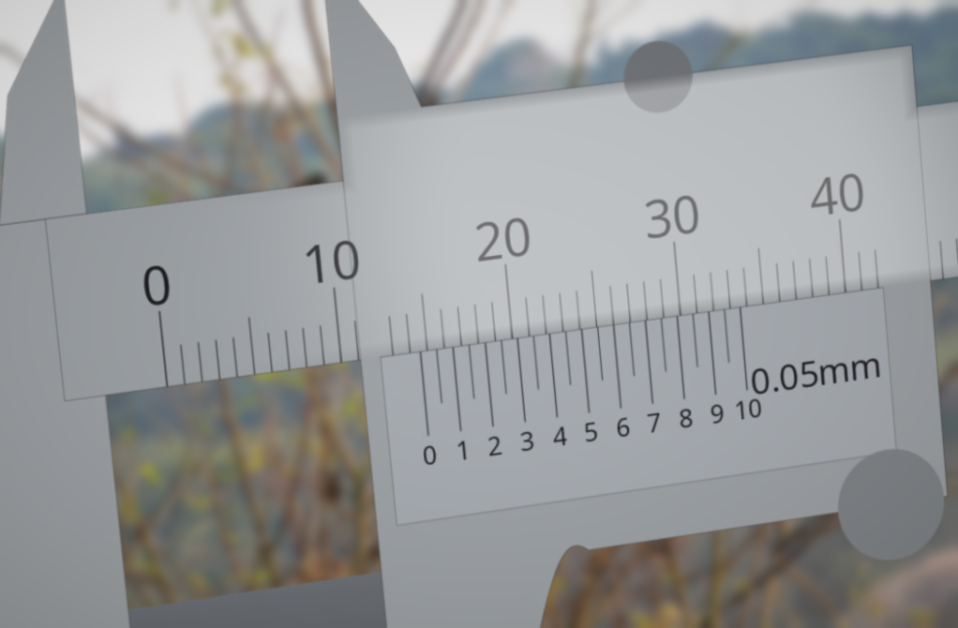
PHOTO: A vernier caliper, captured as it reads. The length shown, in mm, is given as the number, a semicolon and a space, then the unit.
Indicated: 14.6; mm
